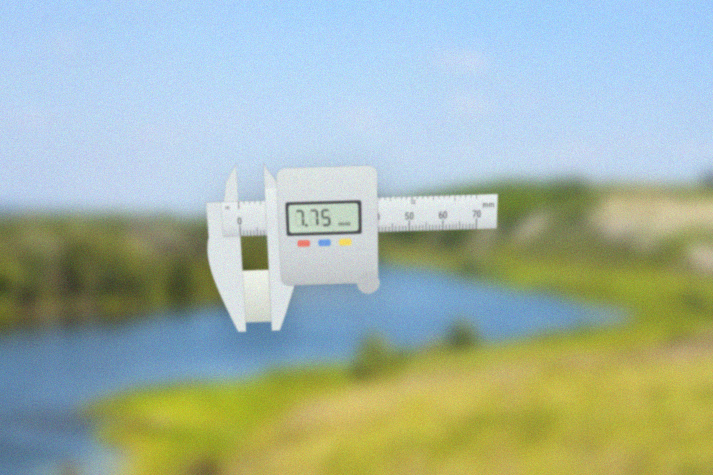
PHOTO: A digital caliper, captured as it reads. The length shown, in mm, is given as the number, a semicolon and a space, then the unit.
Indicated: 7.75; mm
